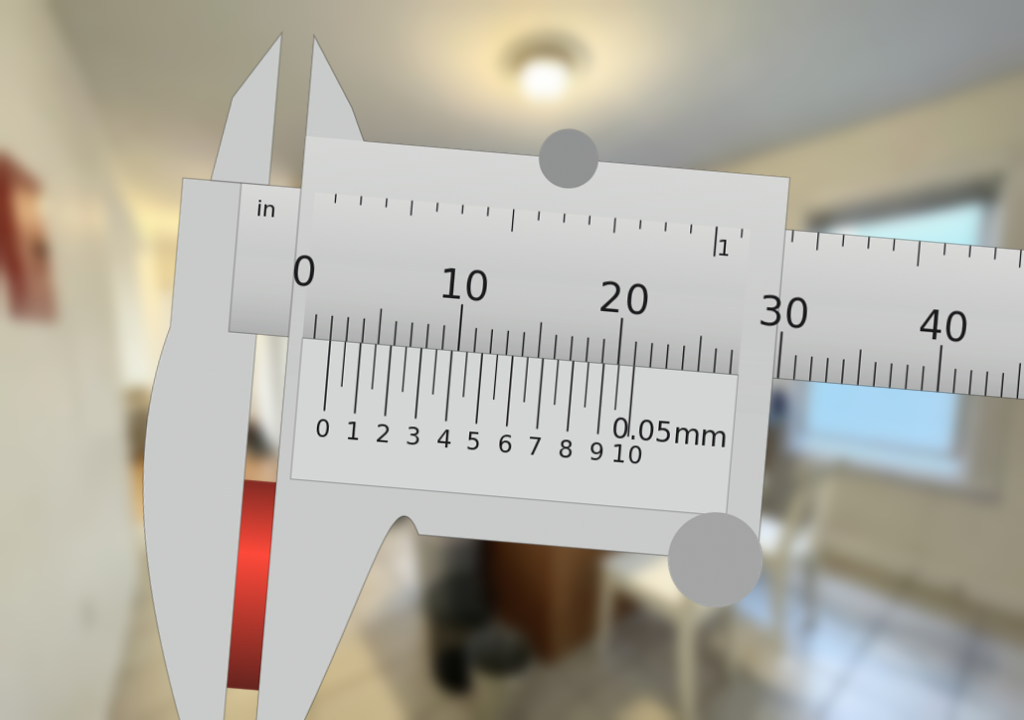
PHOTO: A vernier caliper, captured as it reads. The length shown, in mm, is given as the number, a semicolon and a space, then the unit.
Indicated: 2.0; mm
